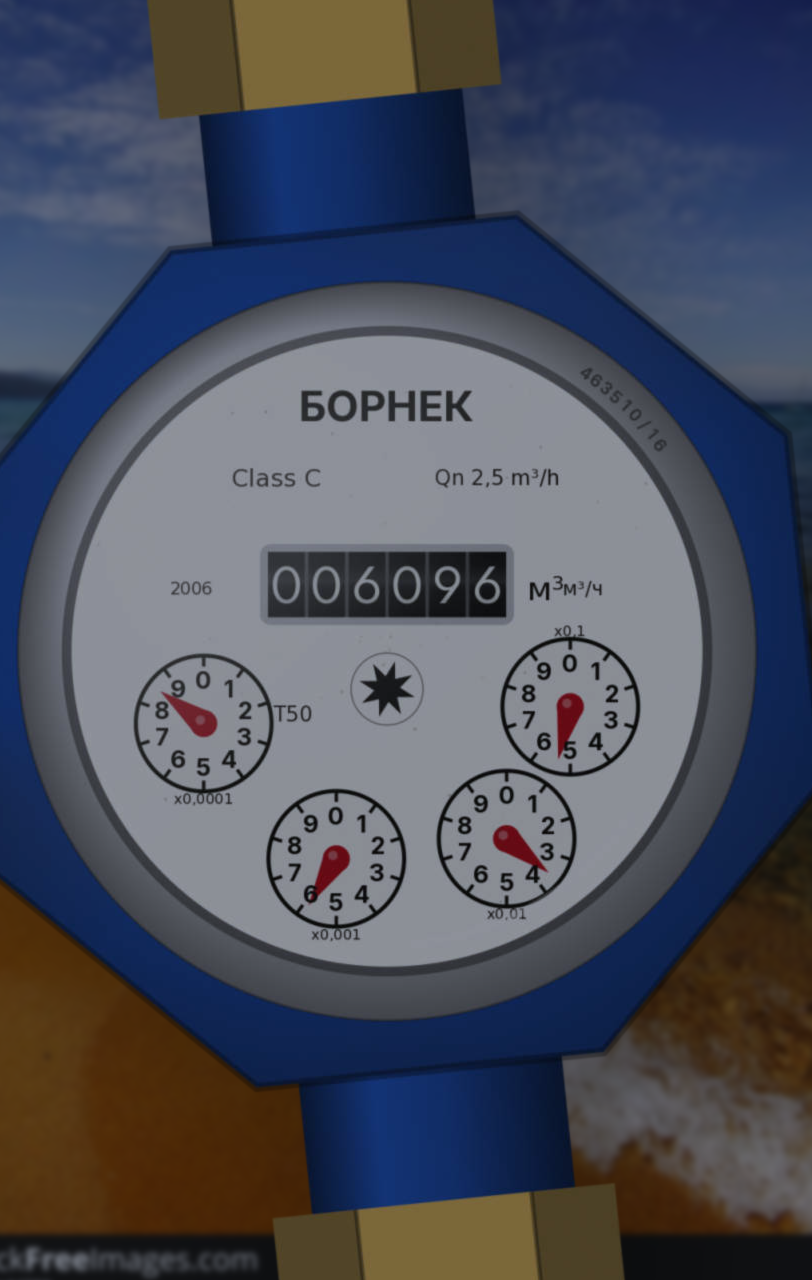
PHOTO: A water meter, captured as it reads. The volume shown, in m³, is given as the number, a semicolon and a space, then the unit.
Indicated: 6096.5358; m³
